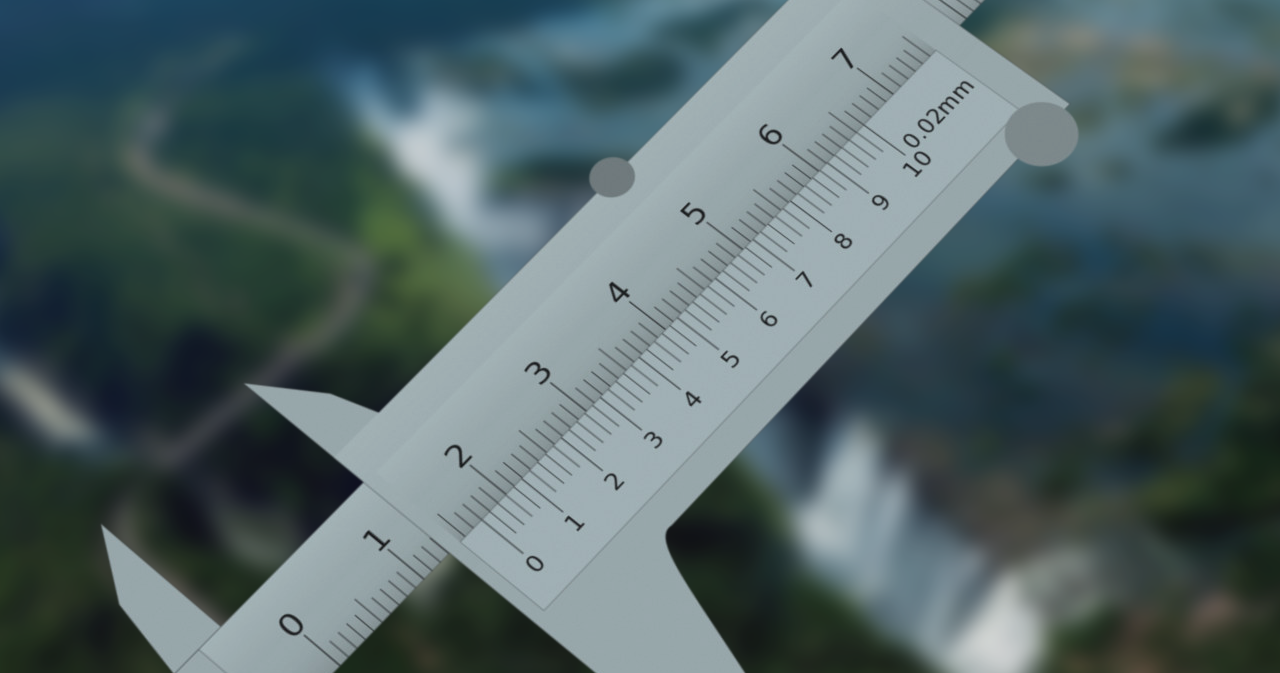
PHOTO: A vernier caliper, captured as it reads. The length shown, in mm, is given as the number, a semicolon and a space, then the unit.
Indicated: 17.0; mm
